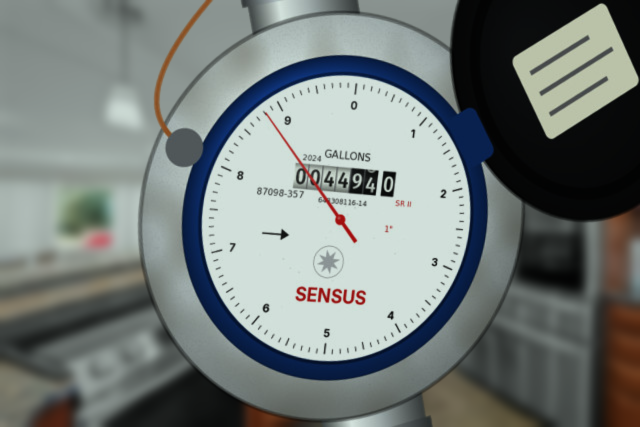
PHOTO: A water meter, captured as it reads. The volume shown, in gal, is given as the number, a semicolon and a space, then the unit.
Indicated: 44938.8; gal
